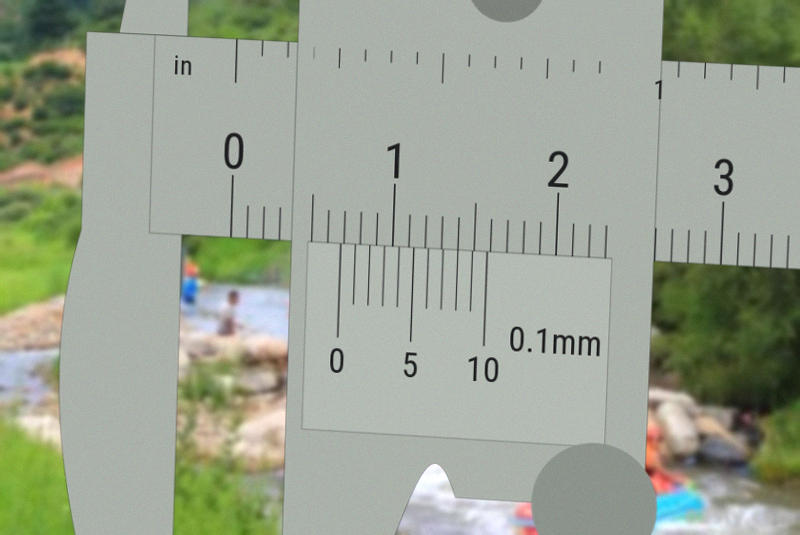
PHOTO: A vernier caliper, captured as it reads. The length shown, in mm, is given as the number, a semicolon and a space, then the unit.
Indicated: 6.8; mm
